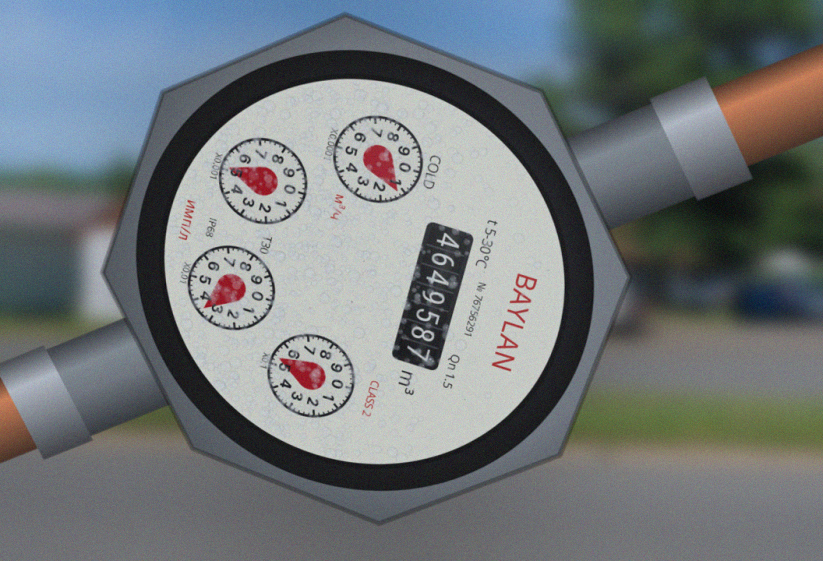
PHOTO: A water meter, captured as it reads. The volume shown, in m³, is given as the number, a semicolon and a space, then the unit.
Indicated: 4649587.5351; m³
